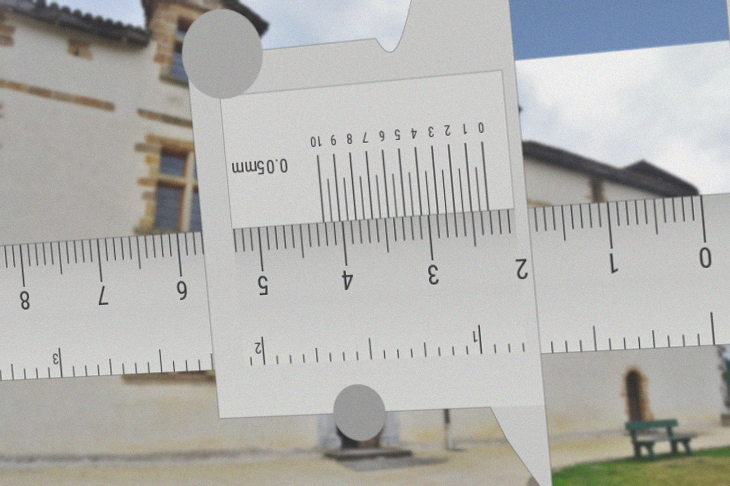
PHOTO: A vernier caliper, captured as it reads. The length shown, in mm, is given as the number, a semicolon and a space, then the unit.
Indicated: 23.2; mm
